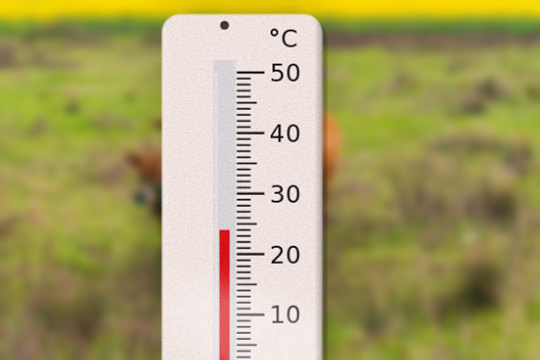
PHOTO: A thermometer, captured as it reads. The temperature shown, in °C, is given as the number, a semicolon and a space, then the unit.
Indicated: 24; °C
